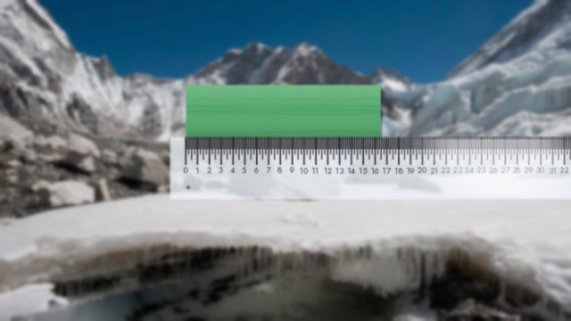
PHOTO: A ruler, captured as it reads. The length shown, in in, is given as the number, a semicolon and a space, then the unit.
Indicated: 16.5; in
